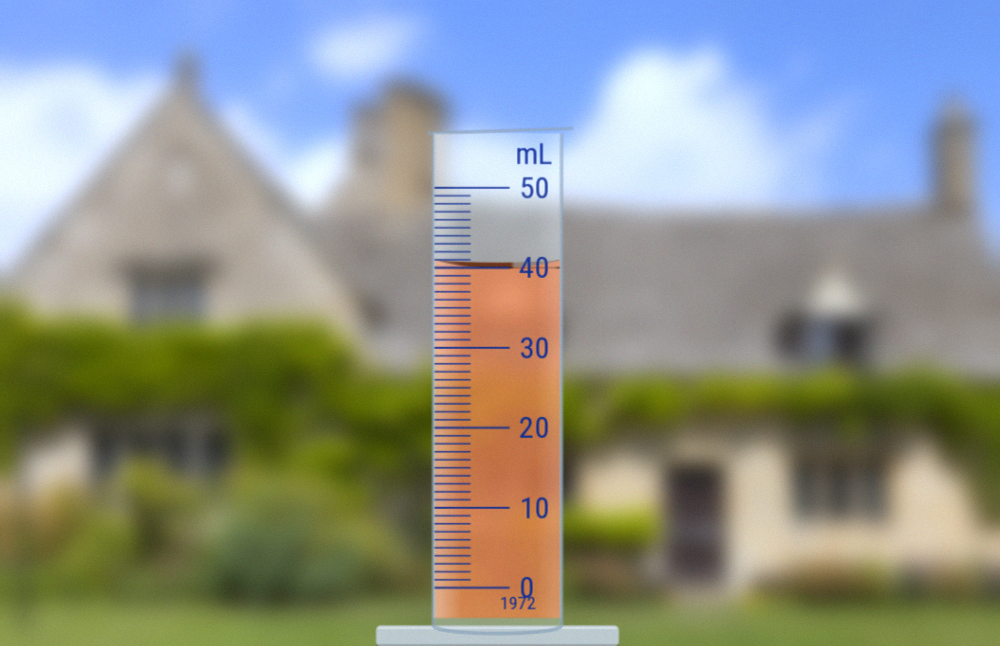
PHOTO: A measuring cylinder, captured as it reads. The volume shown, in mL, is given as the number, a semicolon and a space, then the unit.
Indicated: 40; mL
